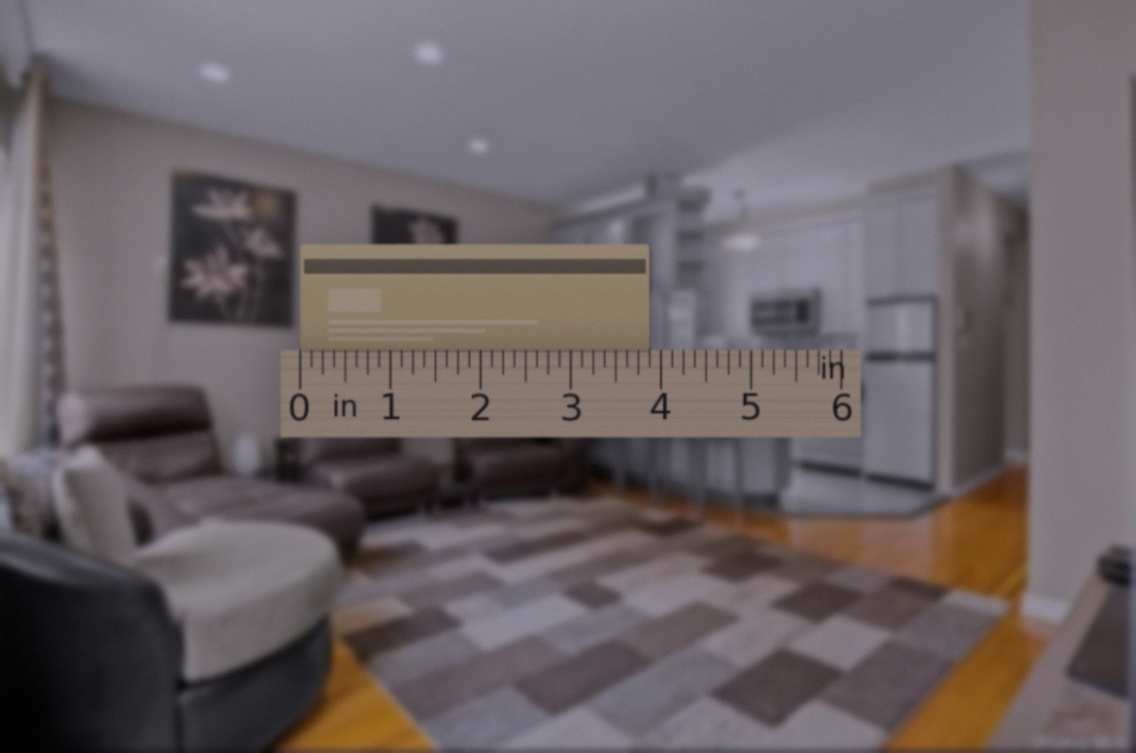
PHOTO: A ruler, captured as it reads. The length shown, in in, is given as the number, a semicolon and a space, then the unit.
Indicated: 3.875; in
